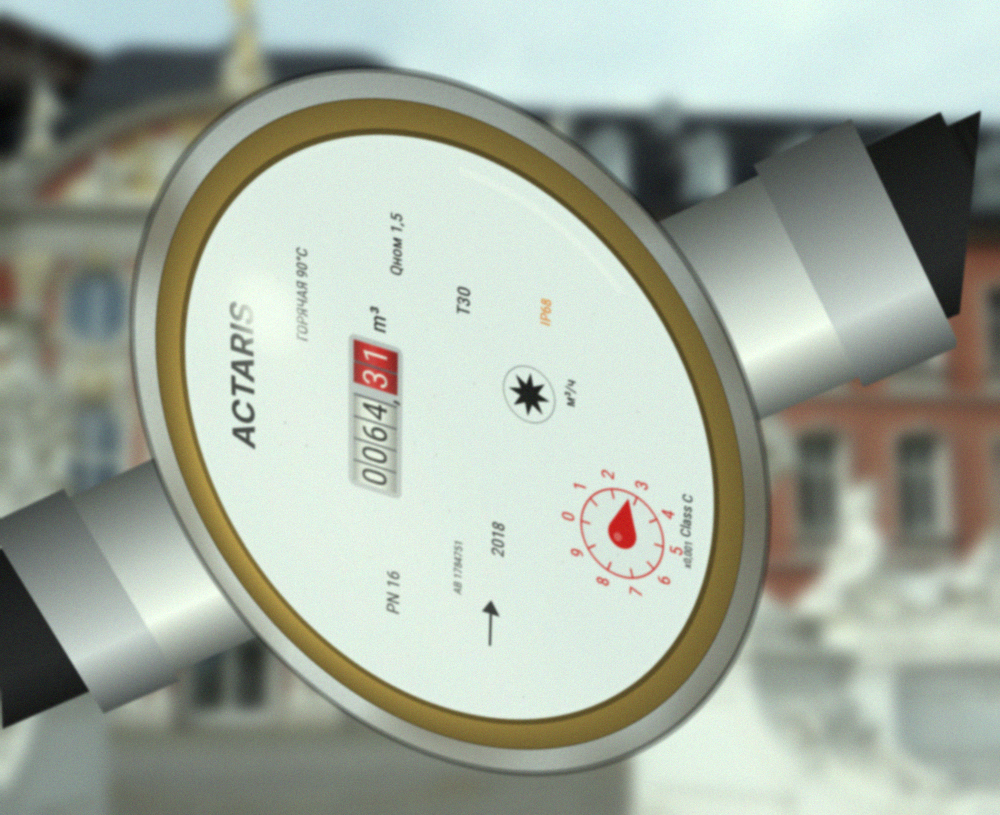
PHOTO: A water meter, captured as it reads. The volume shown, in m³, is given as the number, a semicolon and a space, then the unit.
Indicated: 64.312; m³
